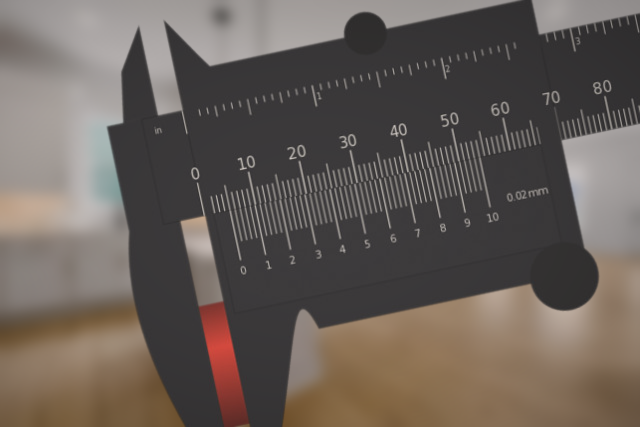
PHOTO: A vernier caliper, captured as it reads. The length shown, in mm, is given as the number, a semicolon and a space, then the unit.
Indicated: 5.0; mm
